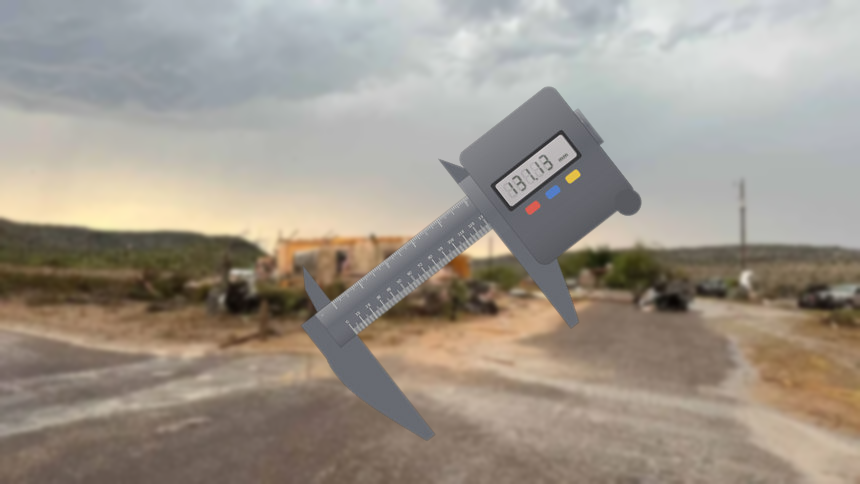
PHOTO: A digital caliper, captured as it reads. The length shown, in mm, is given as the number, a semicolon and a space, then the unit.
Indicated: 131.13; mm
